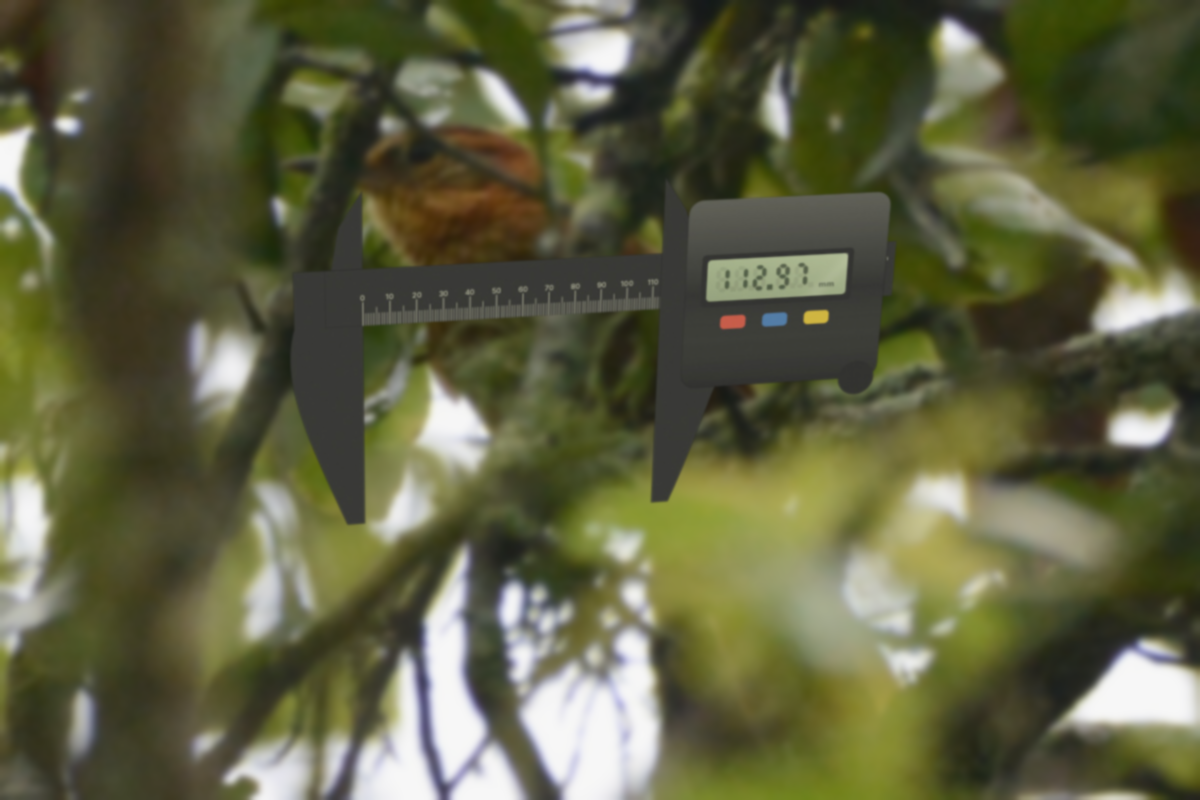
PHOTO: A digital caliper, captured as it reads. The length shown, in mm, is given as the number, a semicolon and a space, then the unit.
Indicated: 112.97; mm
